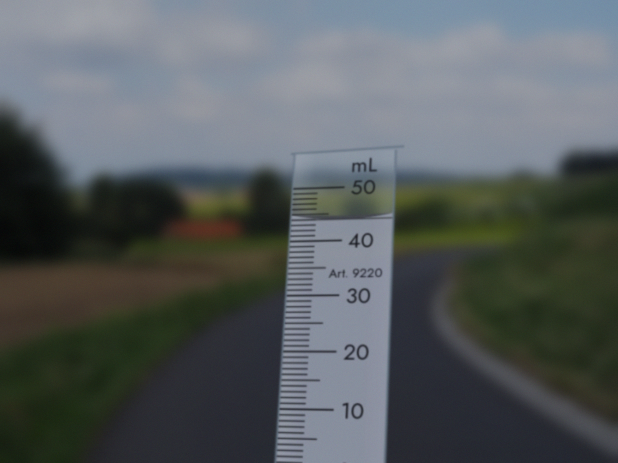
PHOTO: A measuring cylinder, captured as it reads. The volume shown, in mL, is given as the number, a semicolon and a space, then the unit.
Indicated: 44; mL
